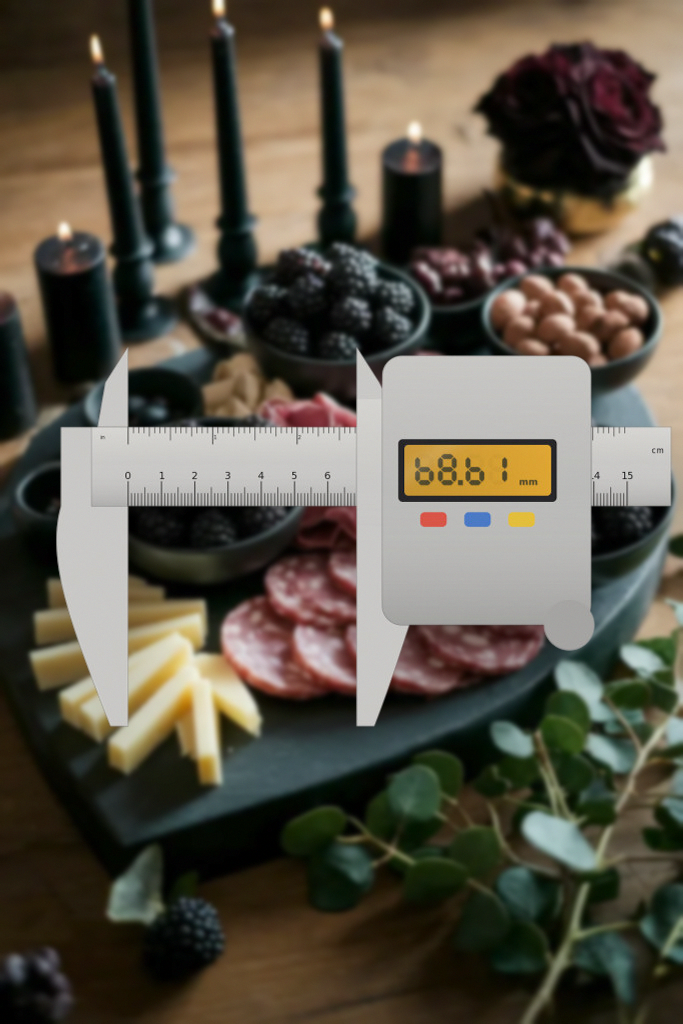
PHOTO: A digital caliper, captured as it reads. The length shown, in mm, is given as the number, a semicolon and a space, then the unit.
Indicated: 68.61; mm
